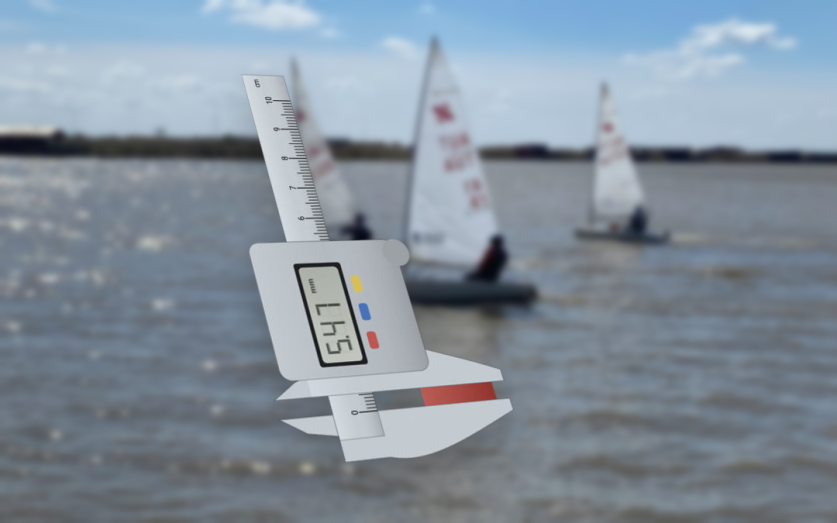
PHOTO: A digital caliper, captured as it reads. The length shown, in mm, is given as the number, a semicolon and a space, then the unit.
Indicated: 5.47; mm
